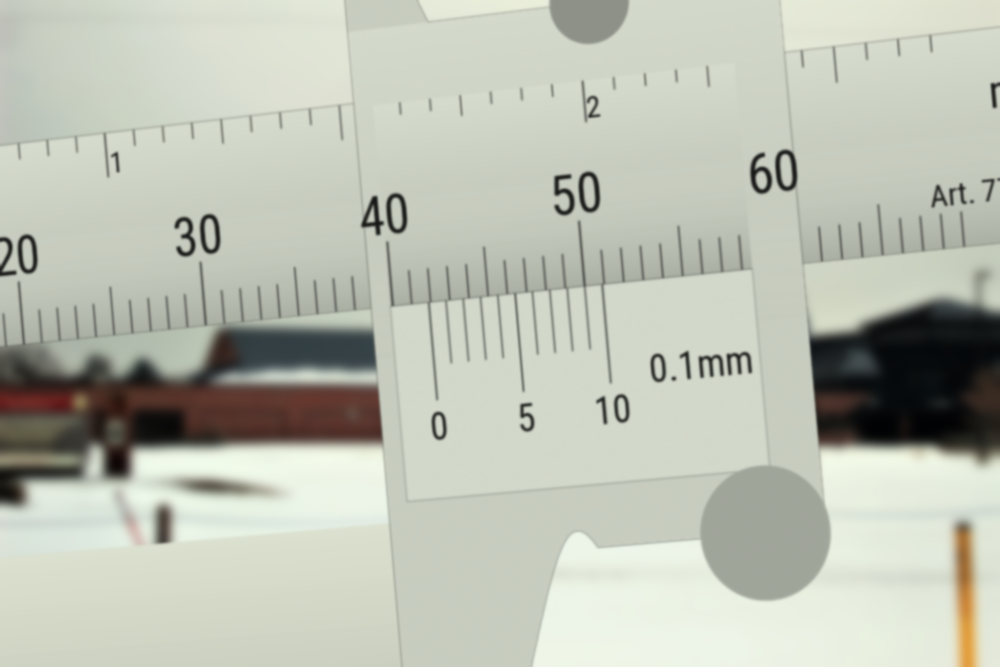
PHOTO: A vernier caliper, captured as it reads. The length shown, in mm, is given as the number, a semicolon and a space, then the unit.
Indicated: 41.9; mm
